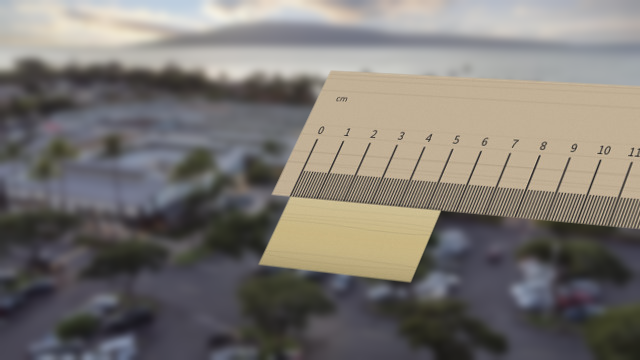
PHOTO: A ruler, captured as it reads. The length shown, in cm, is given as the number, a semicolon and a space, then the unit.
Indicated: 5.5; cm
